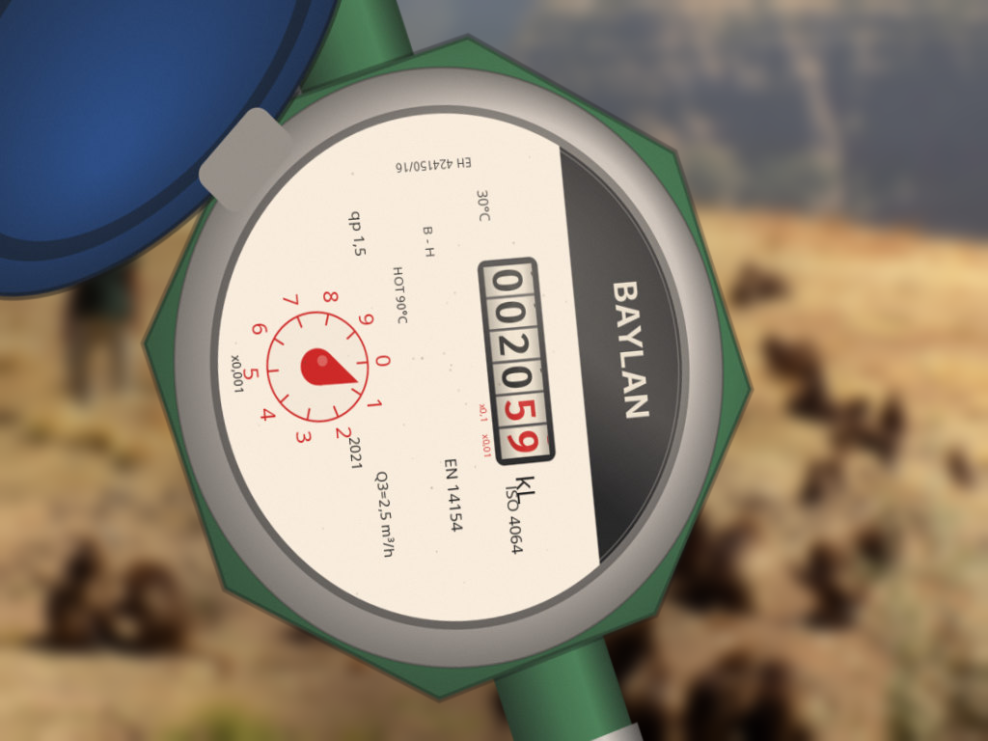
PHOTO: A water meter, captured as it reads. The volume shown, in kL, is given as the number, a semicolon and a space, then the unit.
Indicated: 20.590; kL
